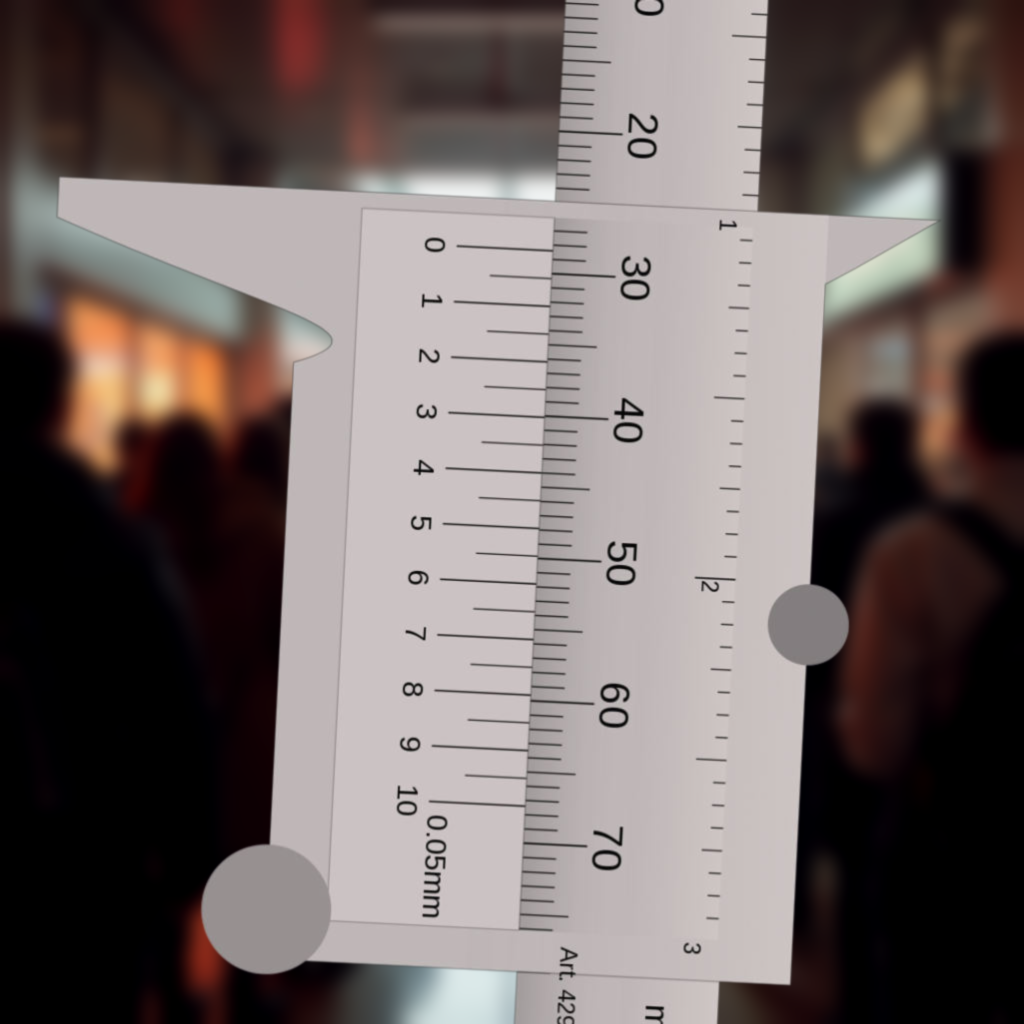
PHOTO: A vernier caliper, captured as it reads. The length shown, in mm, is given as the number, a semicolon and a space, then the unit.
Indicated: 28.4; mm
